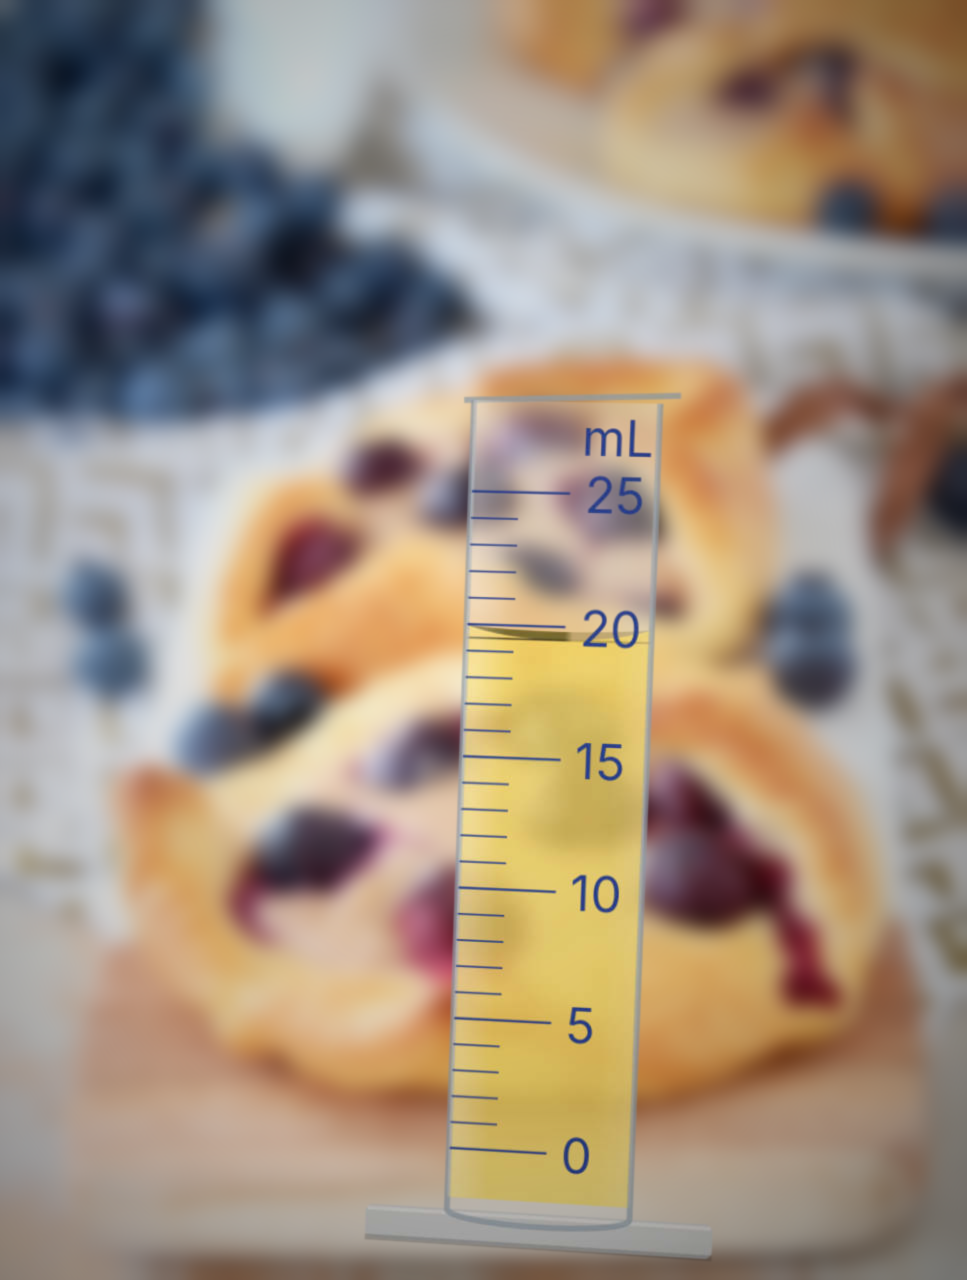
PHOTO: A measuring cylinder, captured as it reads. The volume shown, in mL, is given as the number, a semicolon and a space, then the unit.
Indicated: 19.5; mL
